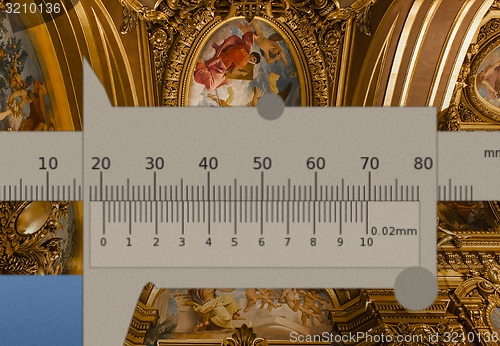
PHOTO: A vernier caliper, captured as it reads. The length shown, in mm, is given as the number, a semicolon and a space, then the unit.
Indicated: 20.5; mm
